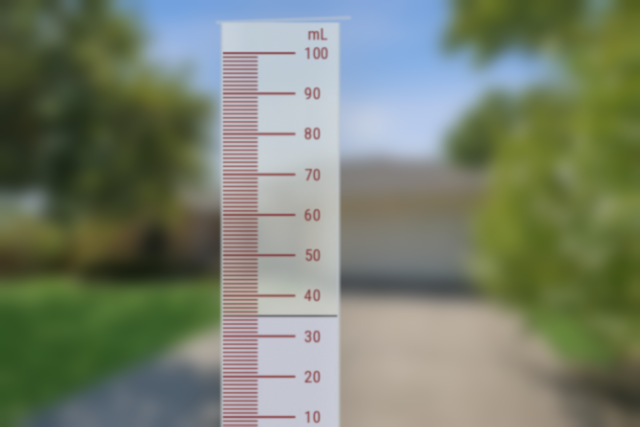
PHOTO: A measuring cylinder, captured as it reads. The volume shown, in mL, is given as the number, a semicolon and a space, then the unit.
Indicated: 35; mL
